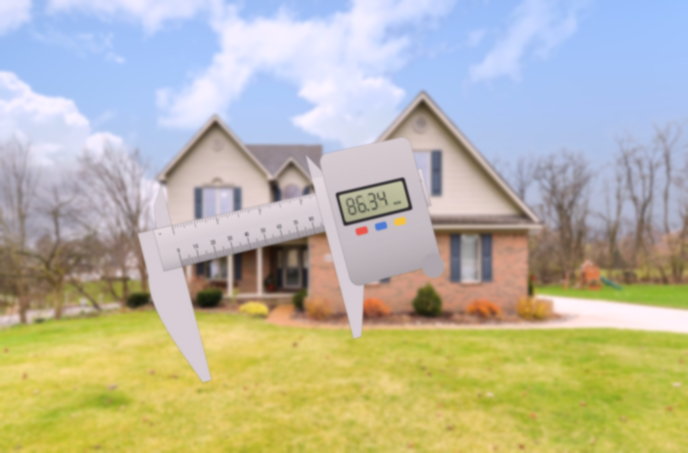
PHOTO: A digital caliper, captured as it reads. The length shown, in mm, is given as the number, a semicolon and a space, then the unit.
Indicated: 86.34; mm
